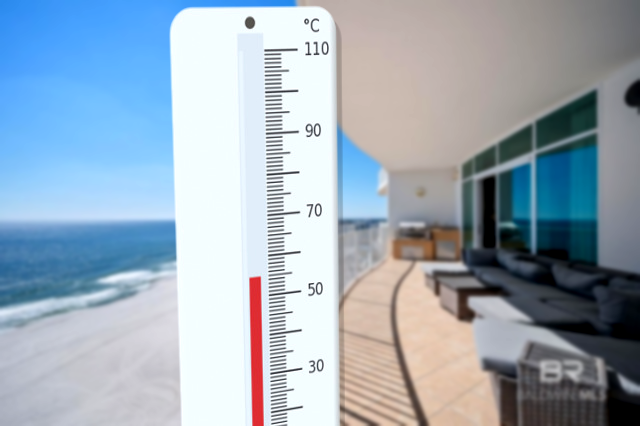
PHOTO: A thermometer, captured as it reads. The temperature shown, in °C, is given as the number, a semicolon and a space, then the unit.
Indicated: 55; °C
